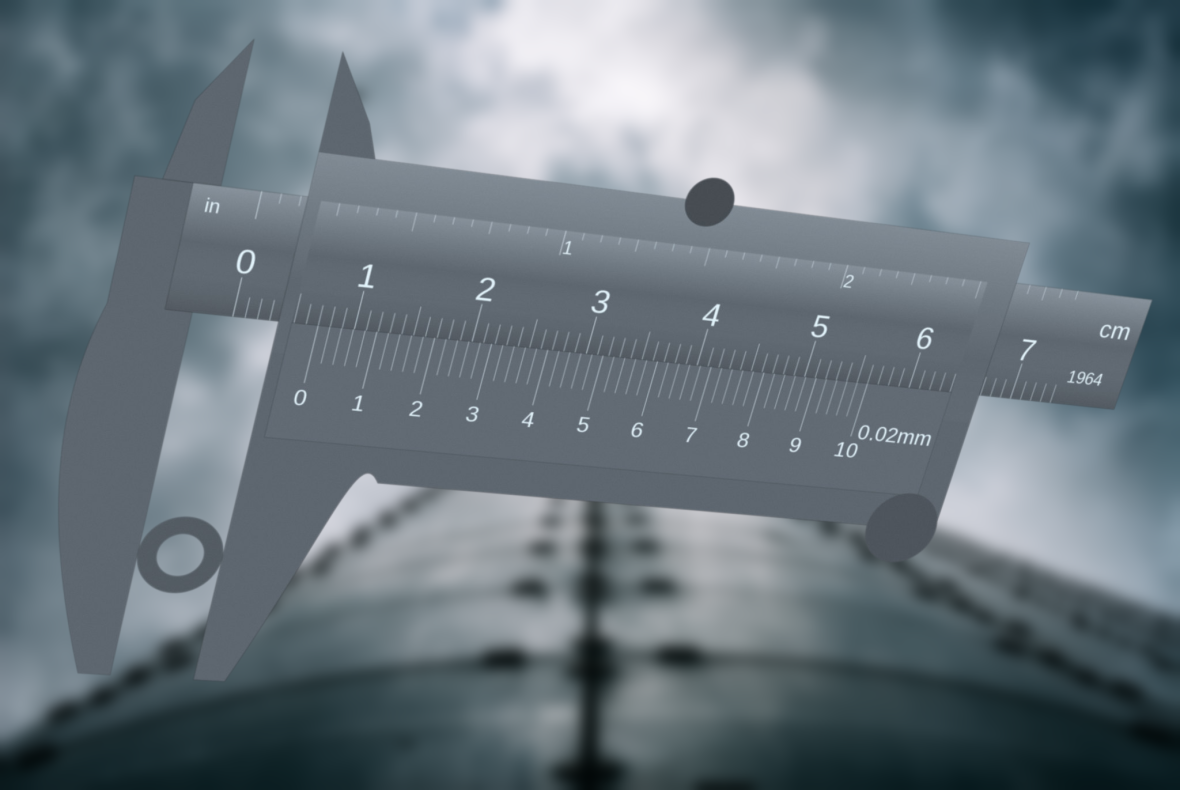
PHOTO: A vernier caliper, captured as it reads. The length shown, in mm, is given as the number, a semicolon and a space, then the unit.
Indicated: 7.0; mm
